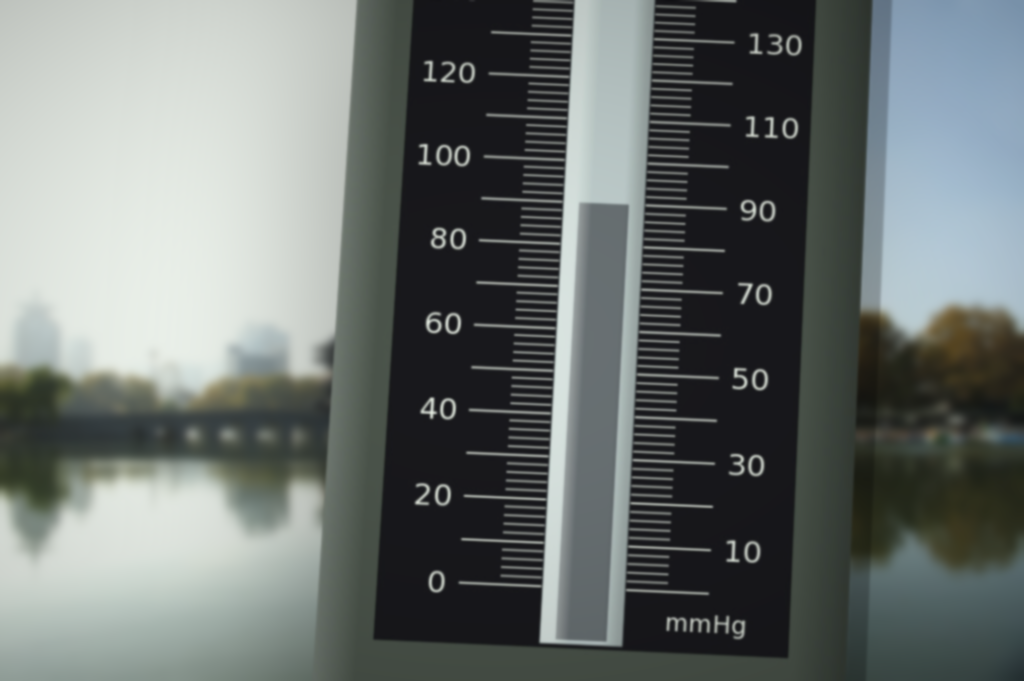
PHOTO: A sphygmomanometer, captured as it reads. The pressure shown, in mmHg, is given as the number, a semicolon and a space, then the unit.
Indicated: 90; mmHg
